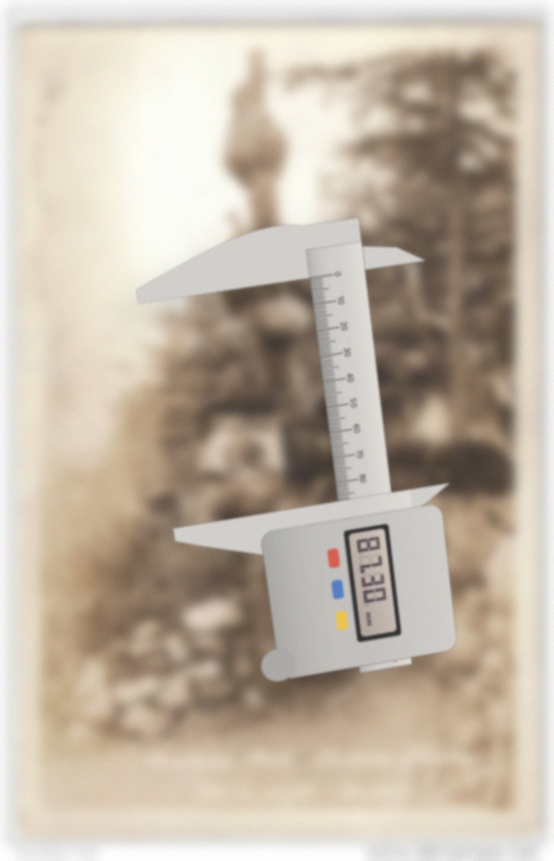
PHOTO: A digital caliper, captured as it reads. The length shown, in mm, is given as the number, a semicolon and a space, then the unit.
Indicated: 87.30; mm
